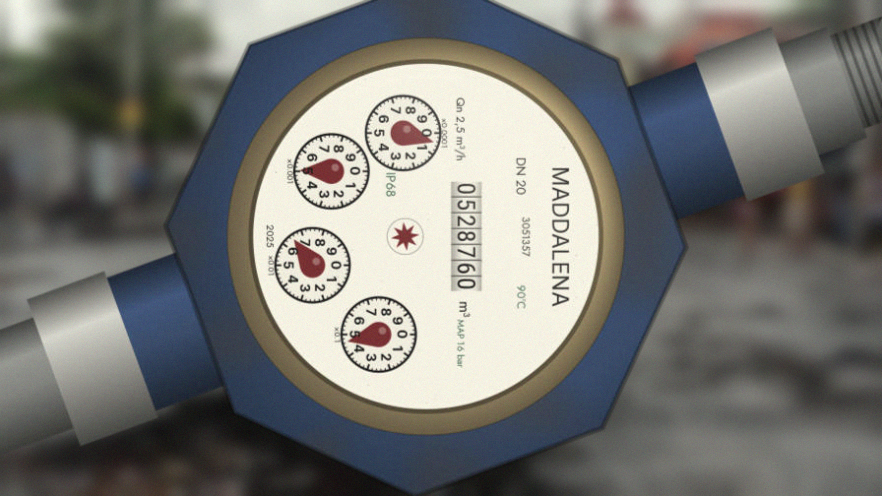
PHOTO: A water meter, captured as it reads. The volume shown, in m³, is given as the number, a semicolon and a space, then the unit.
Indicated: 528760.4650; m³
